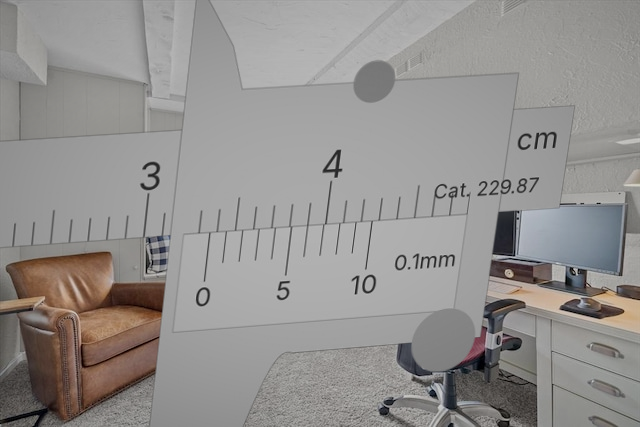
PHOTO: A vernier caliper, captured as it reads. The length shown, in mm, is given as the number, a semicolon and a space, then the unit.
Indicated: 33.6; mm
